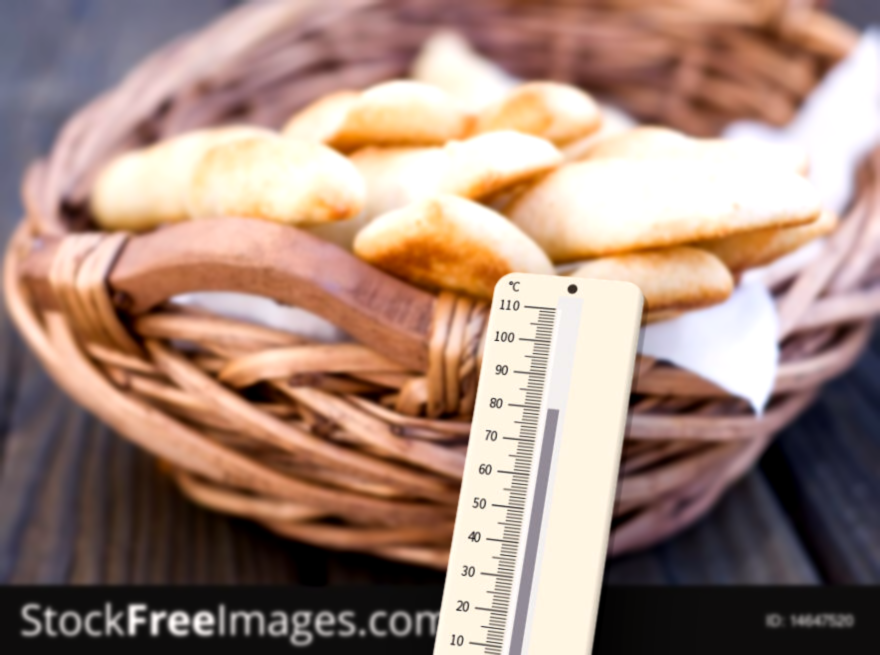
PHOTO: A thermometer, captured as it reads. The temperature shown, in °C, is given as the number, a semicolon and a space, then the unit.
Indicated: 80; °C
